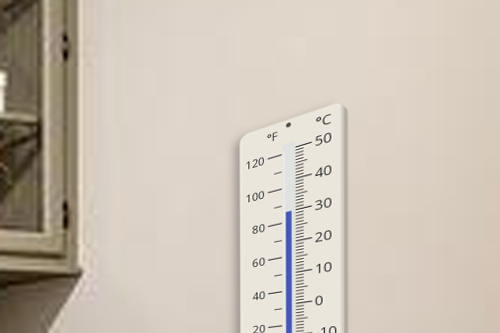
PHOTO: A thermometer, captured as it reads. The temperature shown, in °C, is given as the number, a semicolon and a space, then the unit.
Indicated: 30; °C
